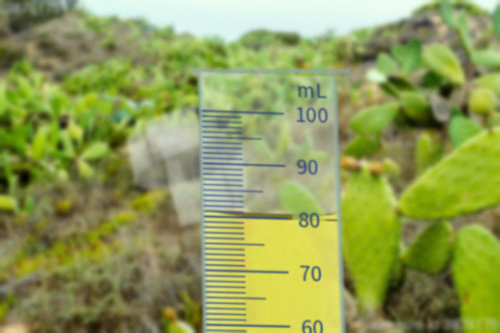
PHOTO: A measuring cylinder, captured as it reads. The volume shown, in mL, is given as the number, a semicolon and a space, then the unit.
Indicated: 80; mL
